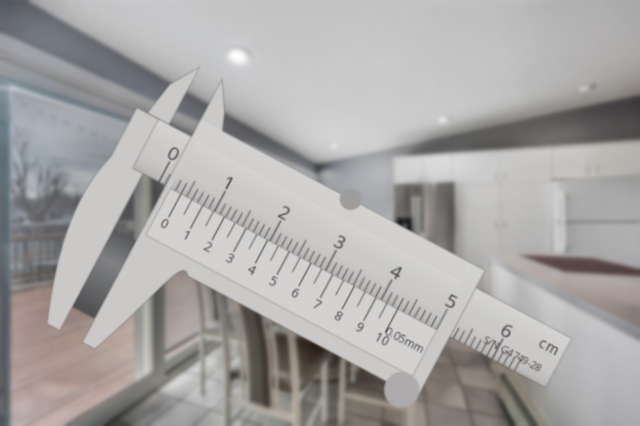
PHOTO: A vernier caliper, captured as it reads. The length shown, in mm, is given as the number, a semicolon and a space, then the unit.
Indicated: 4.0; mm
